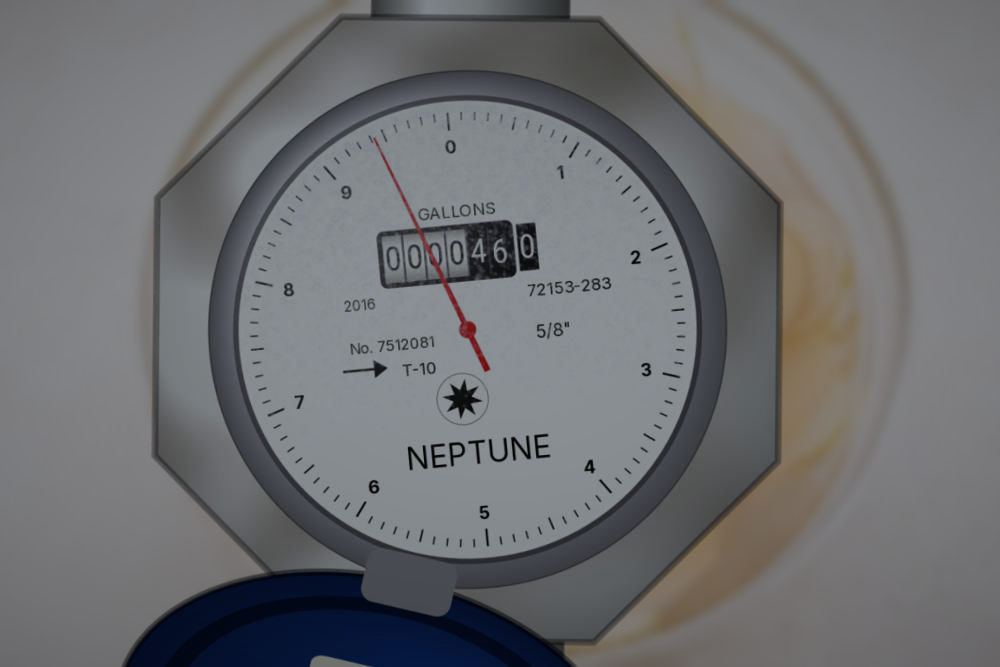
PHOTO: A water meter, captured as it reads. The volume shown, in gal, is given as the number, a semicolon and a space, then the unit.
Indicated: 459.4; gal
